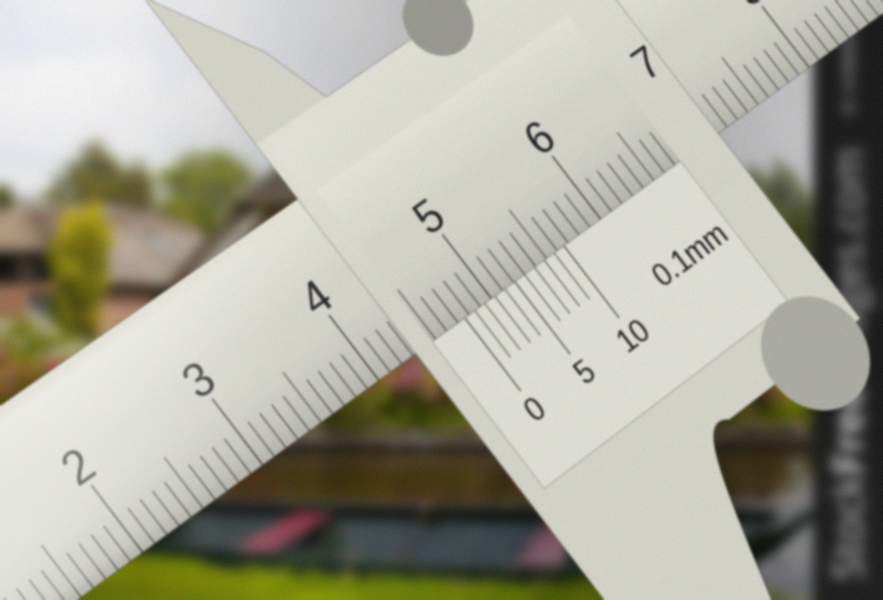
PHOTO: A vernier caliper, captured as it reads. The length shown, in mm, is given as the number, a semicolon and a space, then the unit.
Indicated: 47.6; mm
